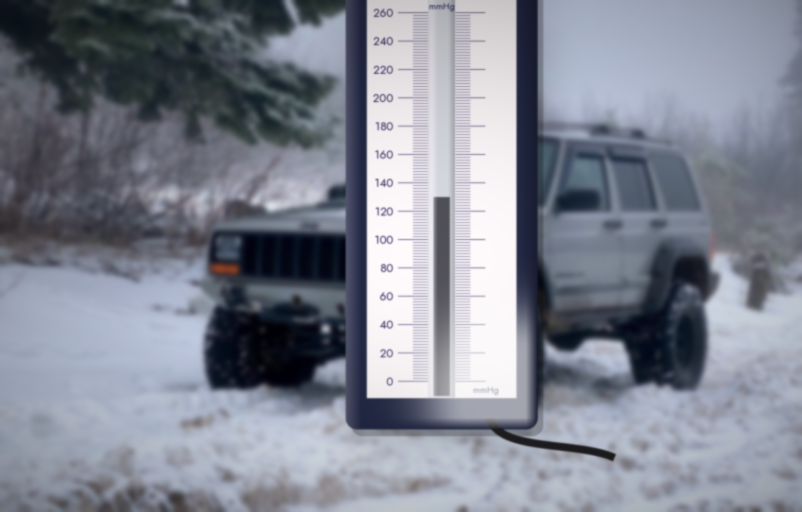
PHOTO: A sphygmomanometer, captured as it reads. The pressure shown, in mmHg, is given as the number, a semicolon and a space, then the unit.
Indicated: 130; mmHg
